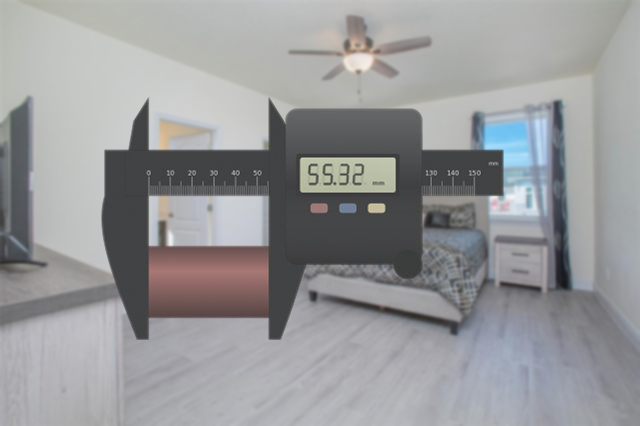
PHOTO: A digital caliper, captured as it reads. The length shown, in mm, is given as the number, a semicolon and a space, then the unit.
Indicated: 55.32; mm
